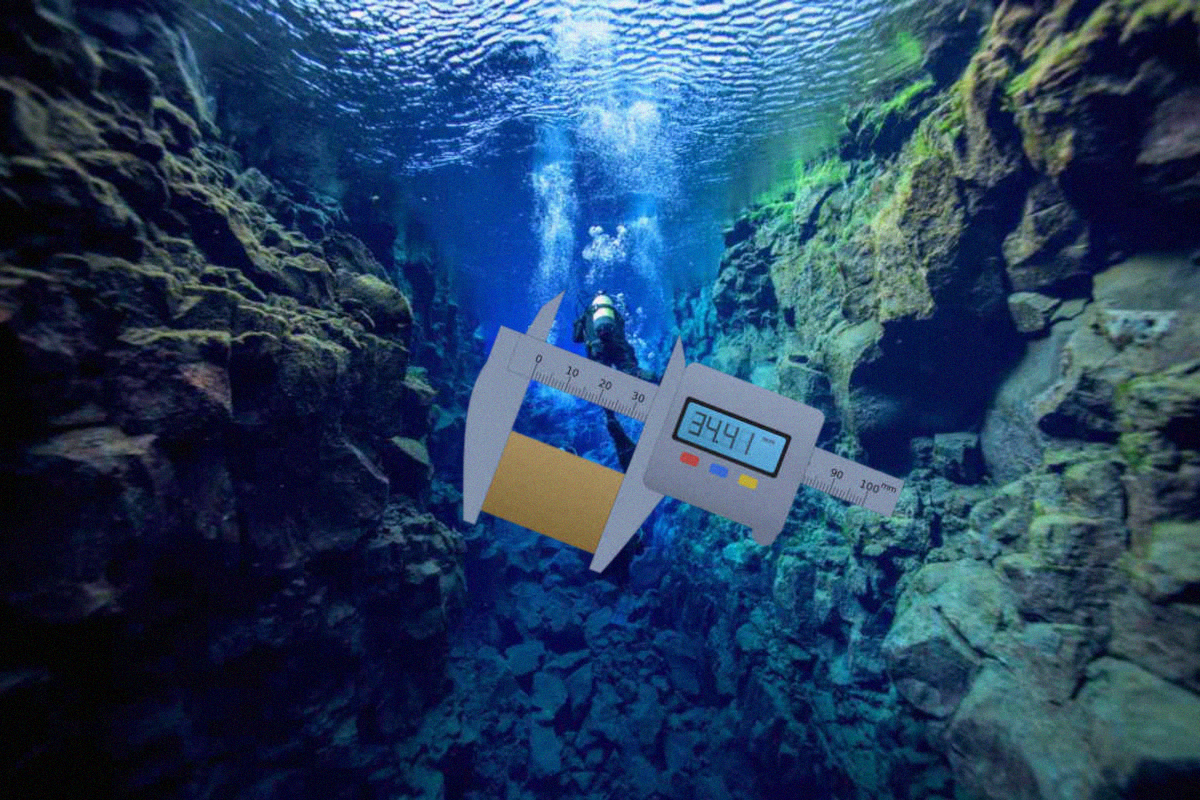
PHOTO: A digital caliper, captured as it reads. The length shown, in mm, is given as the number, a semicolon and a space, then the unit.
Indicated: 34.41; mm
